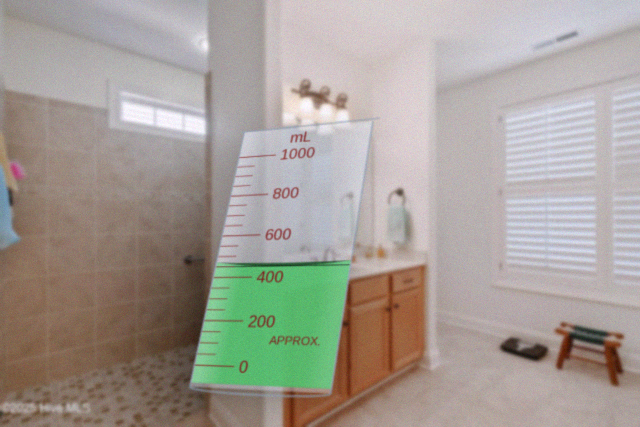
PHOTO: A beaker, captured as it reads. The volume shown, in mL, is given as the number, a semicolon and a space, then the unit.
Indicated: 450; mL
